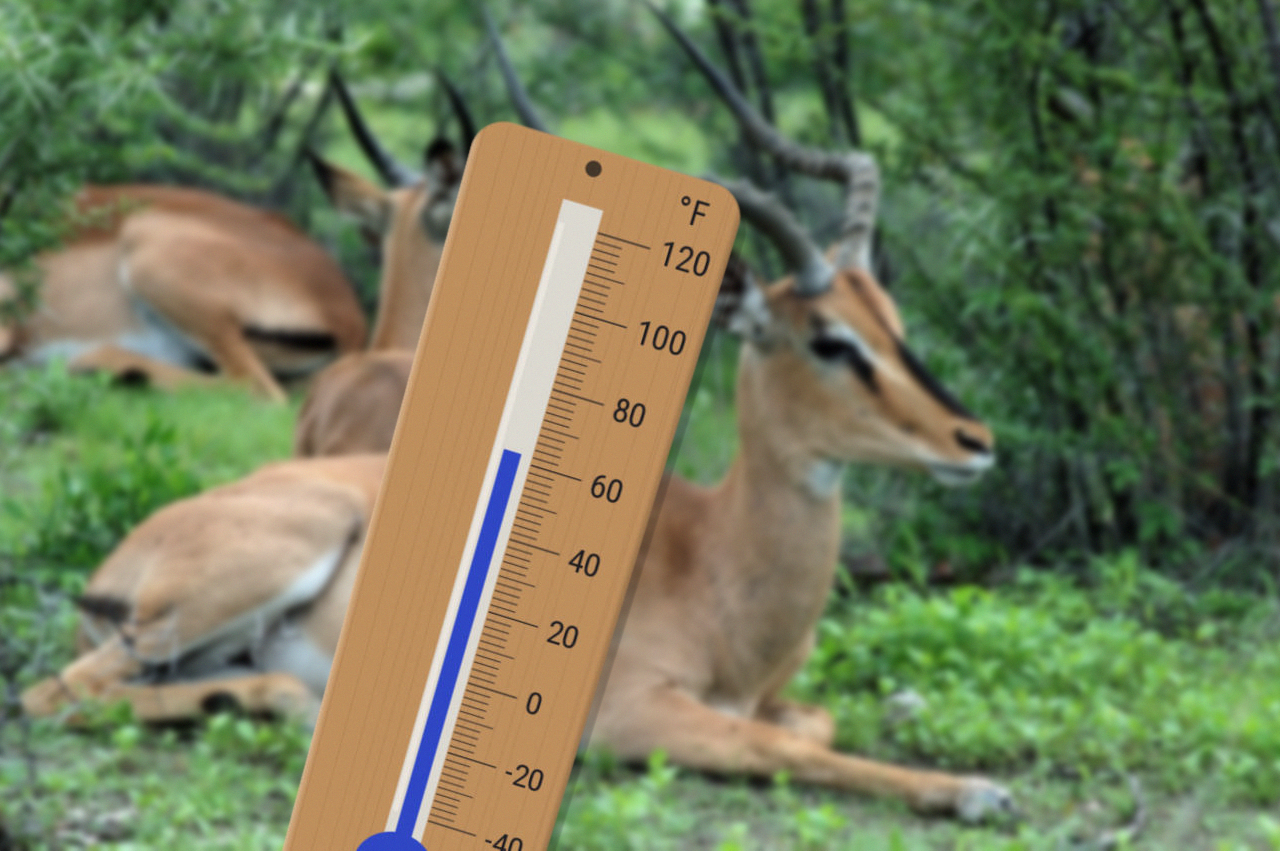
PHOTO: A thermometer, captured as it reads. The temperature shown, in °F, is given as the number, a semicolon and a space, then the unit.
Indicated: 62; °F
